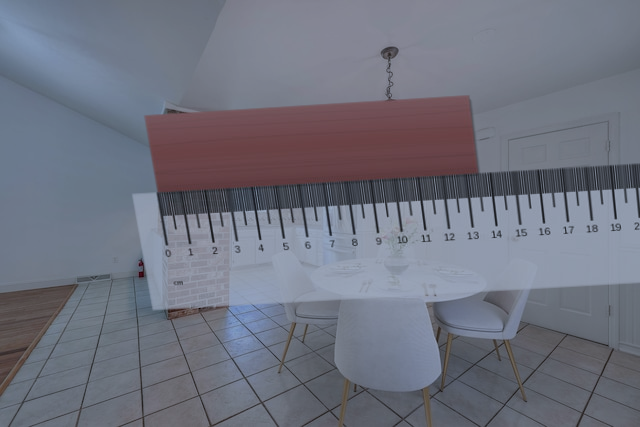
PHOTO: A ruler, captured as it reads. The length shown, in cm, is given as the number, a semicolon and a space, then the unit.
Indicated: 13.5; cm
